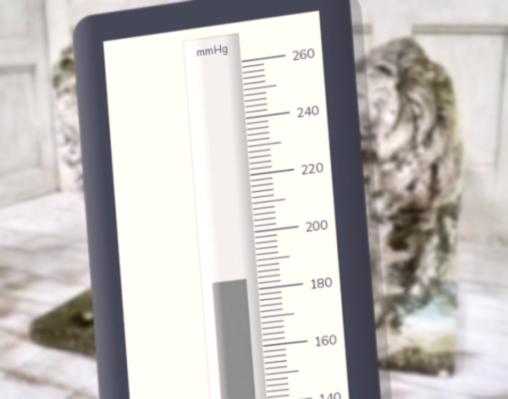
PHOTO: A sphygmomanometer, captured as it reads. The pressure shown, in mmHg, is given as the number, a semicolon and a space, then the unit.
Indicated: 184; mmHg
